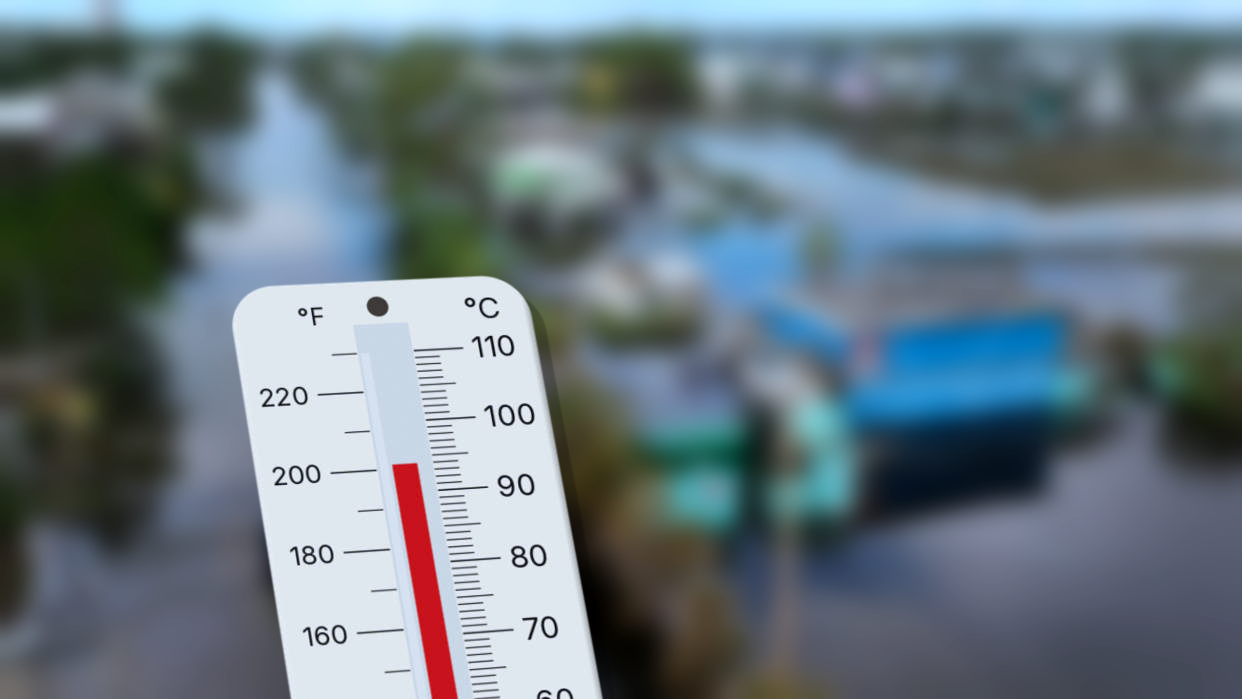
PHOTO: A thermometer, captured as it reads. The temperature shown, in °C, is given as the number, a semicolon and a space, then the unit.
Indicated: 94; °C
